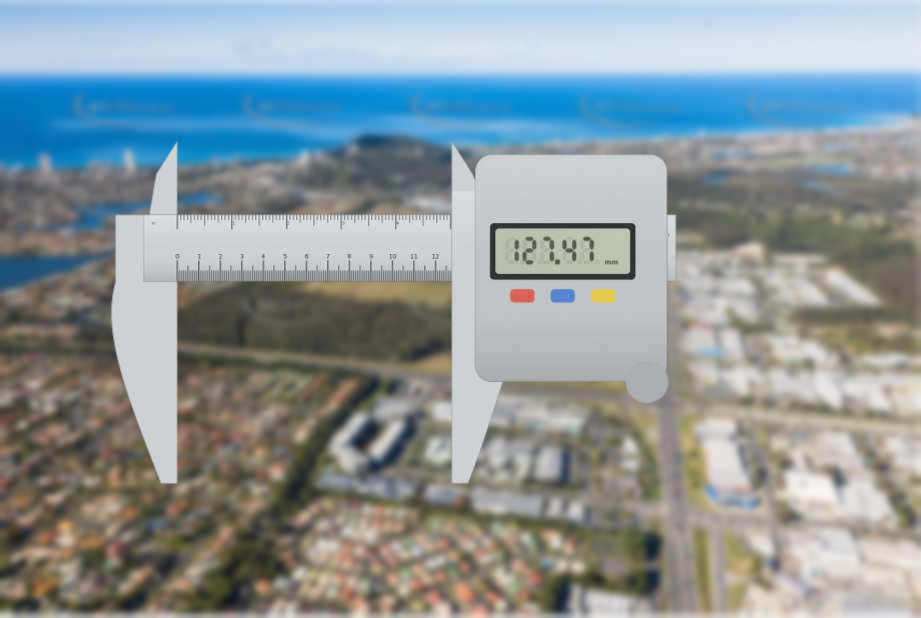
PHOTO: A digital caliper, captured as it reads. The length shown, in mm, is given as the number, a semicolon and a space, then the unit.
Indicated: 127.47; mm
